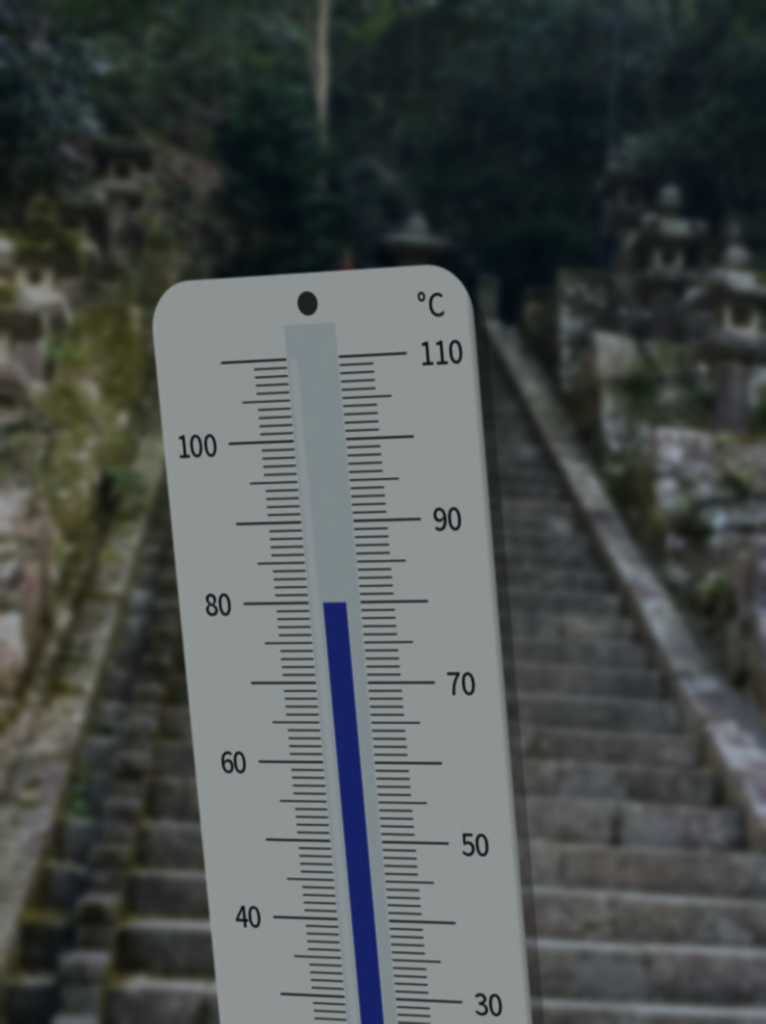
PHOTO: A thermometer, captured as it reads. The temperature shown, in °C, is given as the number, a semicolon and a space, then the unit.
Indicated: 80; °C
